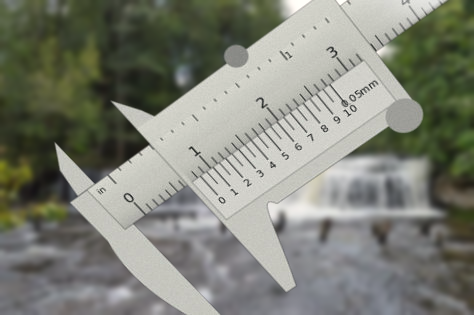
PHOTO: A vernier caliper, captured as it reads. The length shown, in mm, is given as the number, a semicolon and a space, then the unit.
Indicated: 8.4; mm
